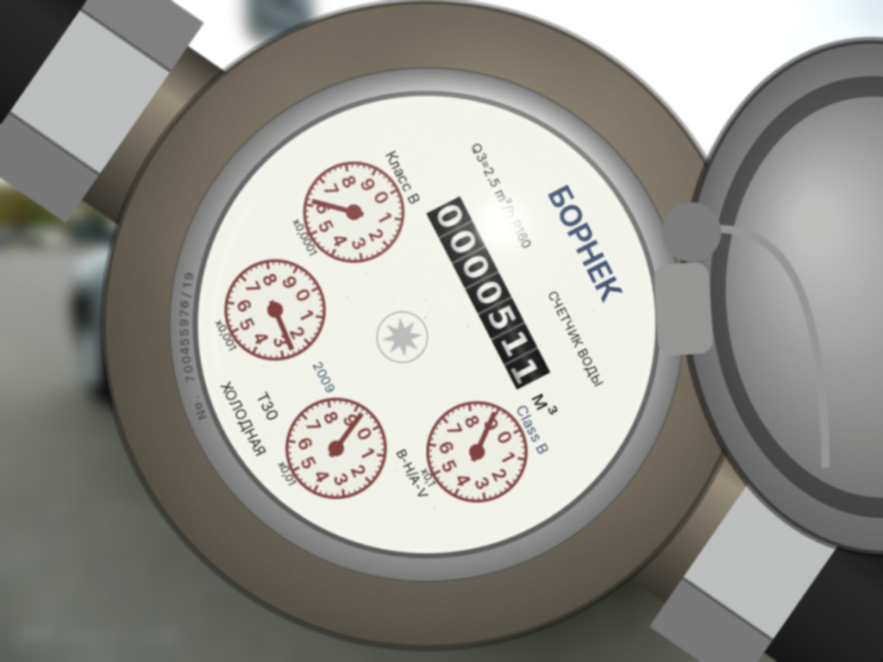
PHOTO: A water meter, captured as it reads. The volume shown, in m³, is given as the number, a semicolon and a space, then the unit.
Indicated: 510.8926; m³
